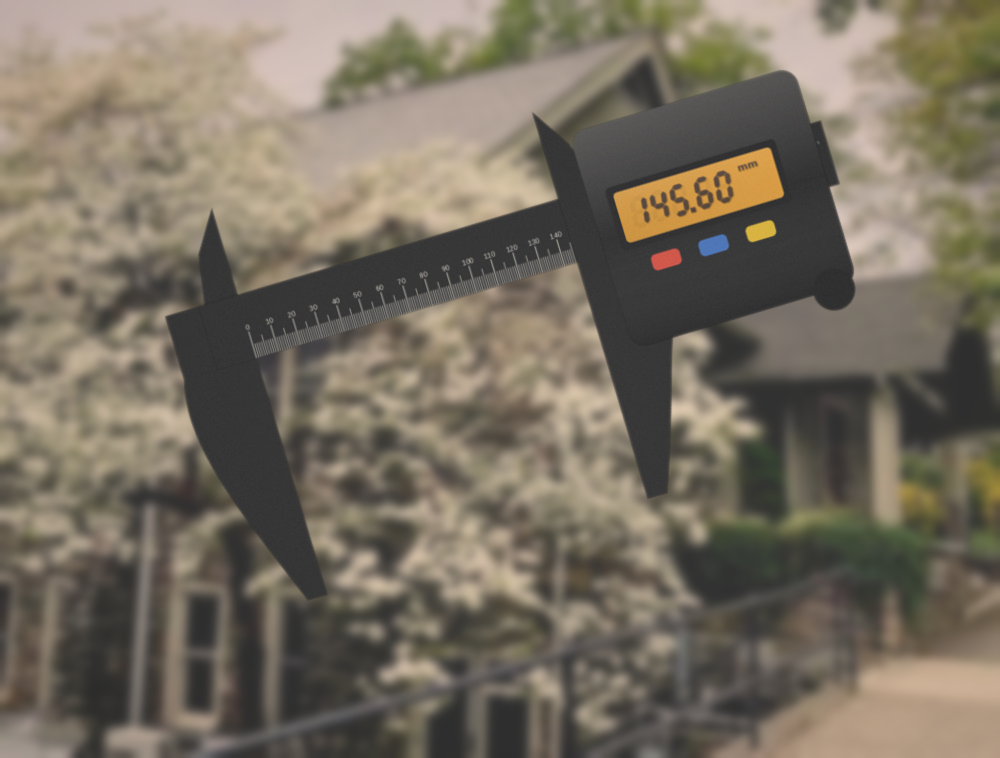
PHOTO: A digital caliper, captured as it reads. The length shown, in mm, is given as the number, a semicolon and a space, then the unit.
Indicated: 145.60; mm
